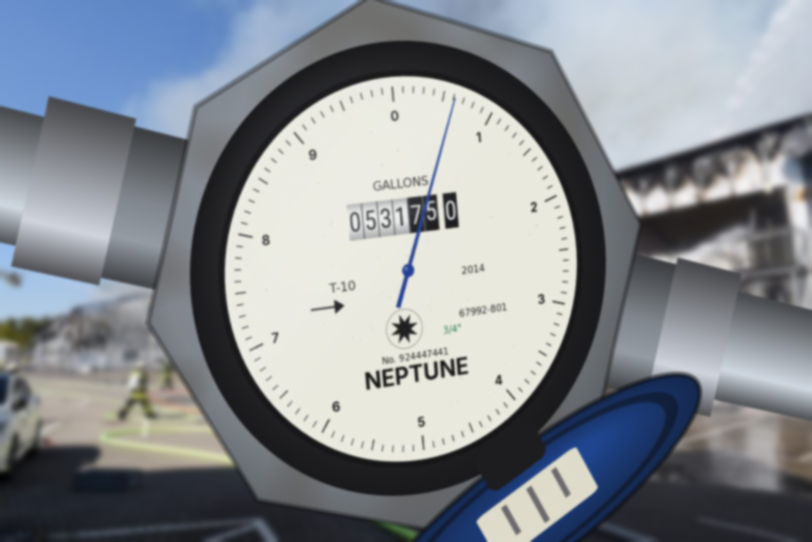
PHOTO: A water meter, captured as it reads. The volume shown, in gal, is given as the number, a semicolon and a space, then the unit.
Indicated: 531750.6; gal
